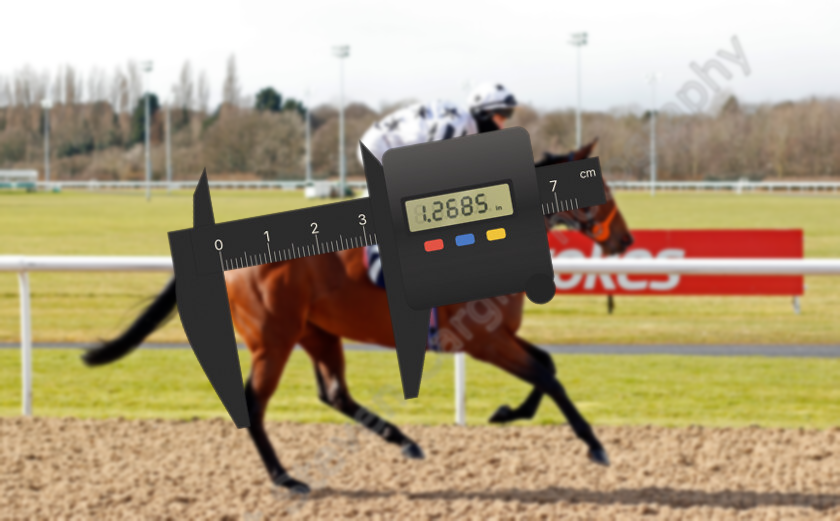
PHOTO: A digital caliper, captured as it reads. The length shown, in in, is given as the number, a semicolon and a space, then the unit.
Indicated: 1.2685; in
